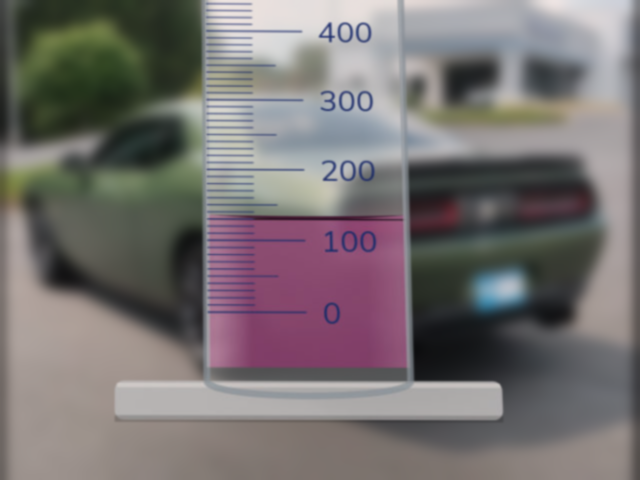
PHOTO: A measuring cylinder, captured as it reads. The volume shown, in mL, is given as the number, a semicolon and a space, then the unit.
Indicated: 130; mL
